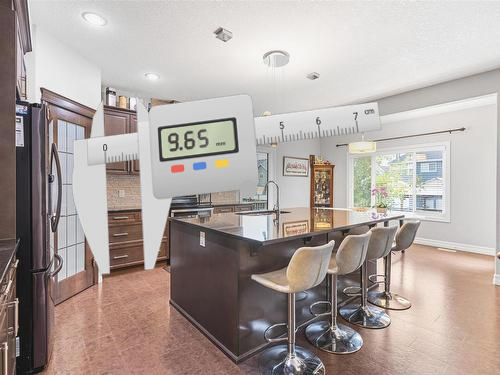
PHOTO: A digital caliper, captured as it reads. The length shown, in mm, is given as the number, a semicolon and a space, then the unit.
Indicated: 9.65; mm
